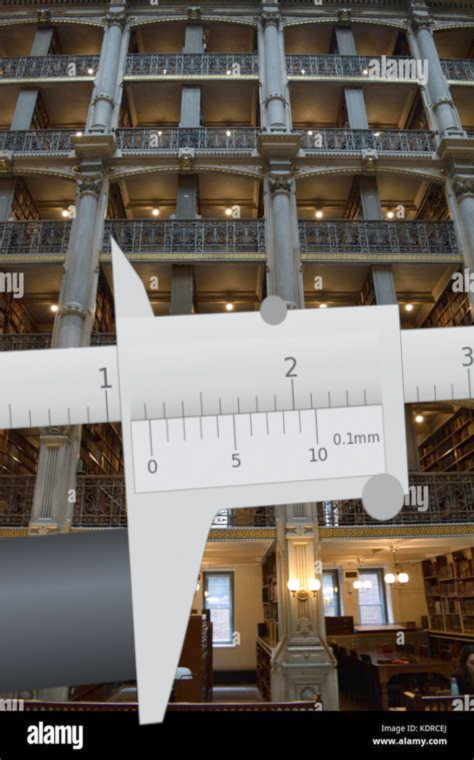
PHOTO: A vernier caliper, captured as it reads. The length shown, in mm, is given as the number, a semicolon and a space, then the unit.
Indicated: 12.2; mm
